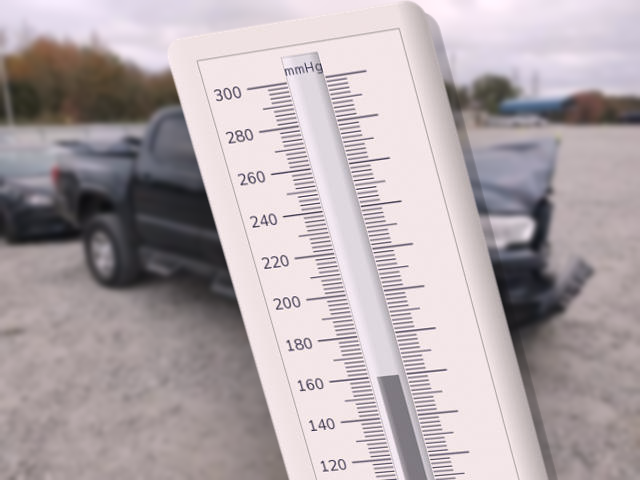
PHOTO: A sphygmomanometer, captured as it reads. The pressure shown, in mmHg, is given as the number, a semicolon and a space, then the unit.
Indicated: 160; mmHg
